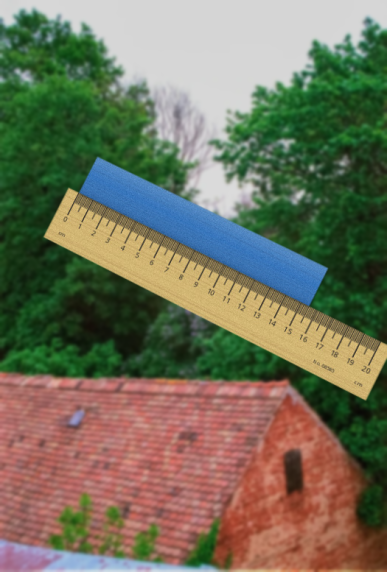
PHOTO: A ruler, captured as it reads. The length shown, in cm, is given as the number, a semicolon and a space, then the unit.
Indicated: 15.5; cm
